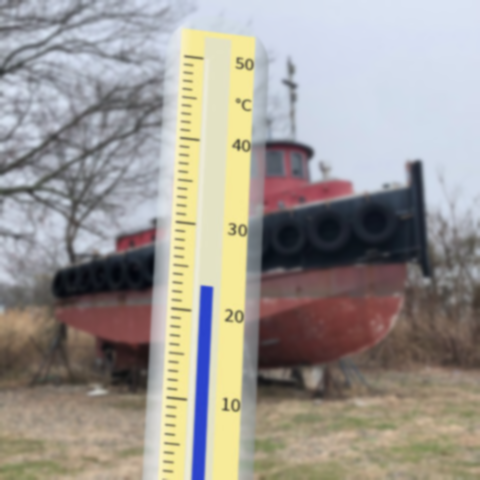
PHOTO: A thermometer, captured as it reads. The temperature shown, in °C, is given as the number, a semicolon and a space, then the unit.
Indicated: 23; °C
